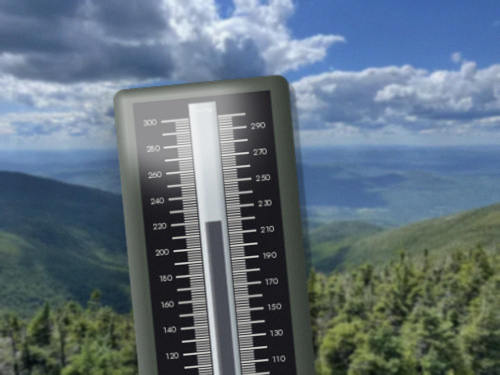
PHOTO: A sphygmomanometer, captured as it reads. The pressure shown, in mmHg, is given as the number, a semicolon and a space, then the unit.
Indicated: 220; mmHg
